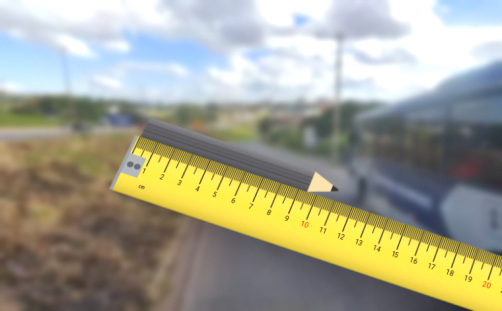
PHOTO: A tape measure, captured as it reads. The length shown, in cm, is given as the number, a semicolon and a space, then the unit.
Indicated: 11; cm
